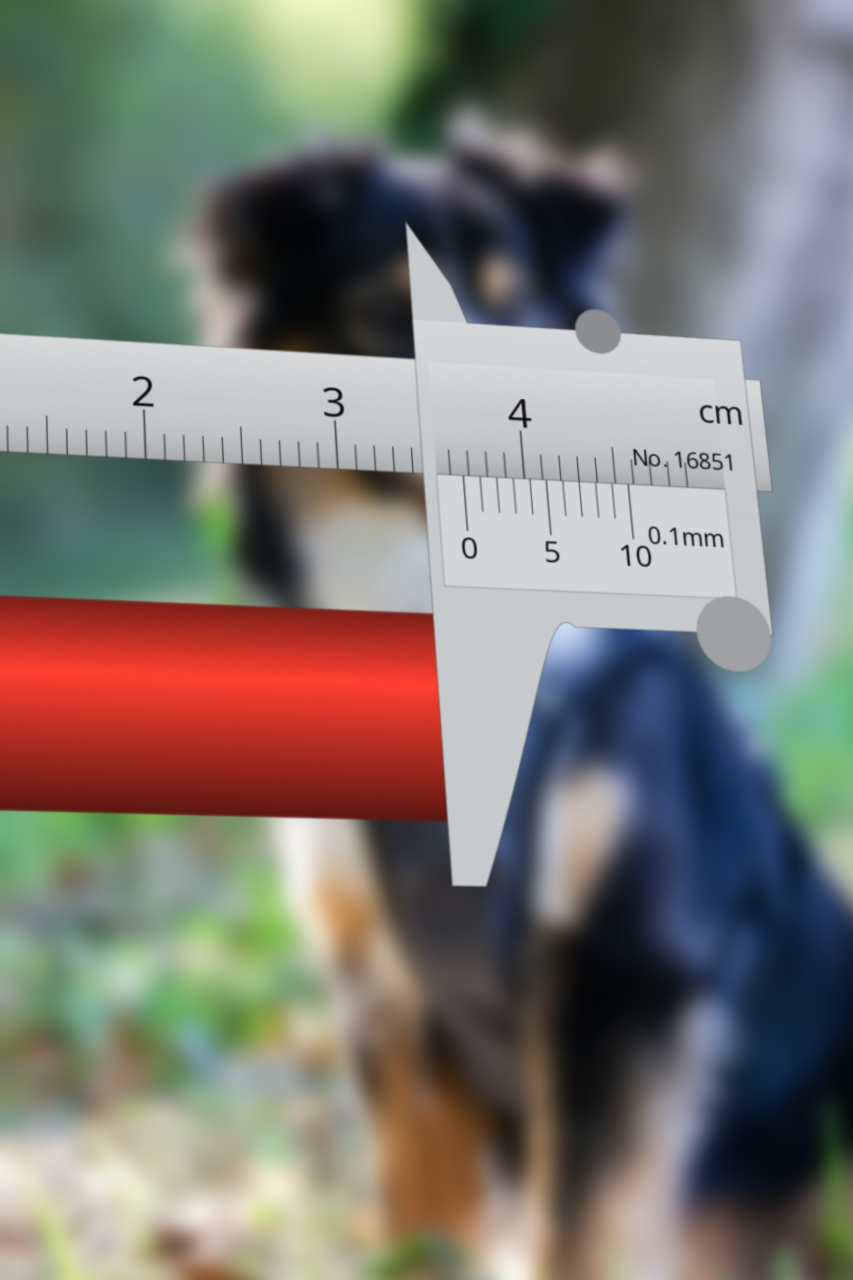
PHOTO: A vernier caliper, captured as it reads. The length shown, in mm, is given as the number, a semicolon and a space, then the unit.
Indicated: 36.7; mm
